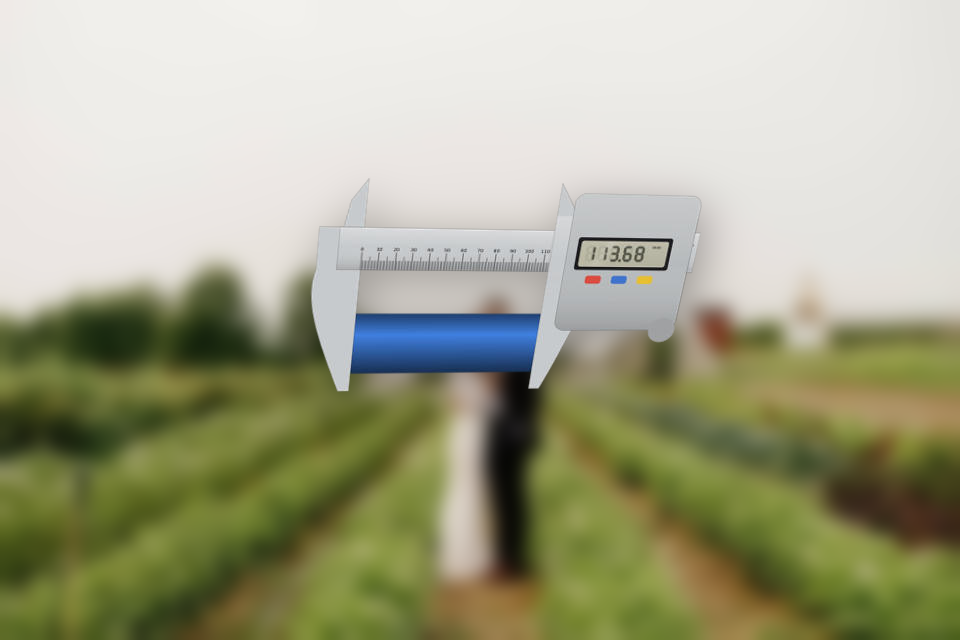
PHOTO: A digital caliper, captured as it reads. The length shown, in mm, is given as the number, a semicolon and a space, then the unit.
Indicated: 113.68; mm
